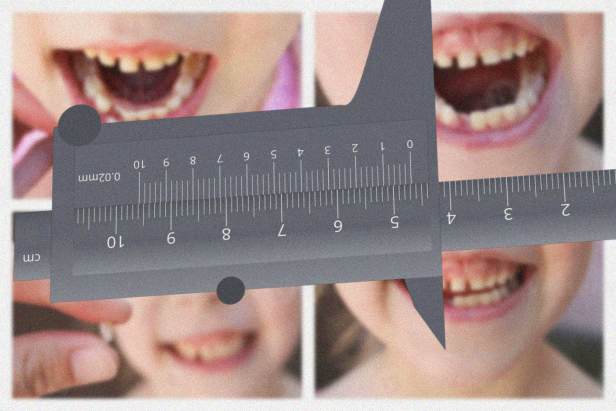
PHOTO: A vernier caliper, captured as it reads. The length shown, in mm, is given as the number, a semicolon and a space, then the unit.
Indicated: 46.8; mm
